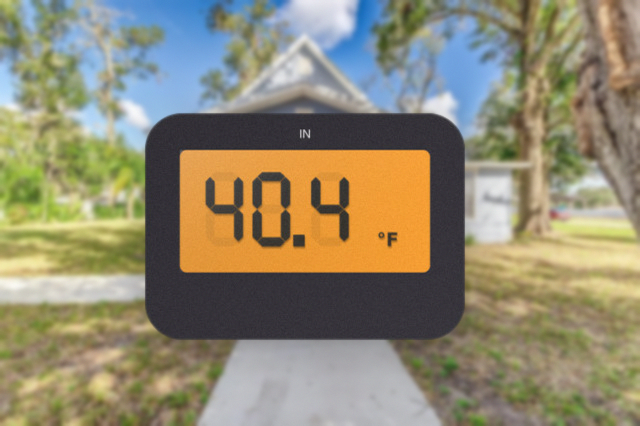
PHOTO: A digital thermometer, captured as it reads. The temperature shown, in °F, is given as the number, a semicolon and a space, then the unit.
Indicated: 40.4; °F
